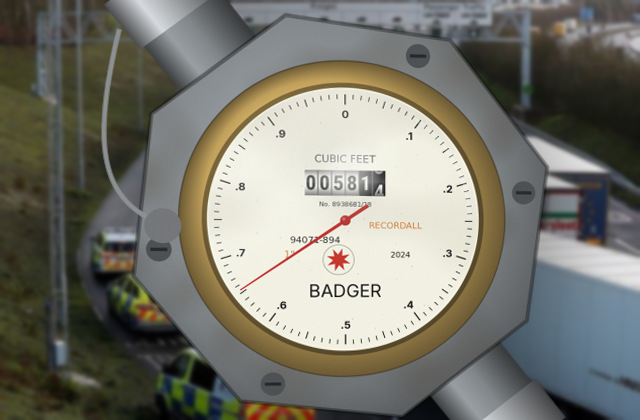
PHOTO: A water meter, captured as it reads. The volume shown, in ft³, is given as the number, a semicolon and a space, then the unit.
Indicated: 5813.65; ft³
